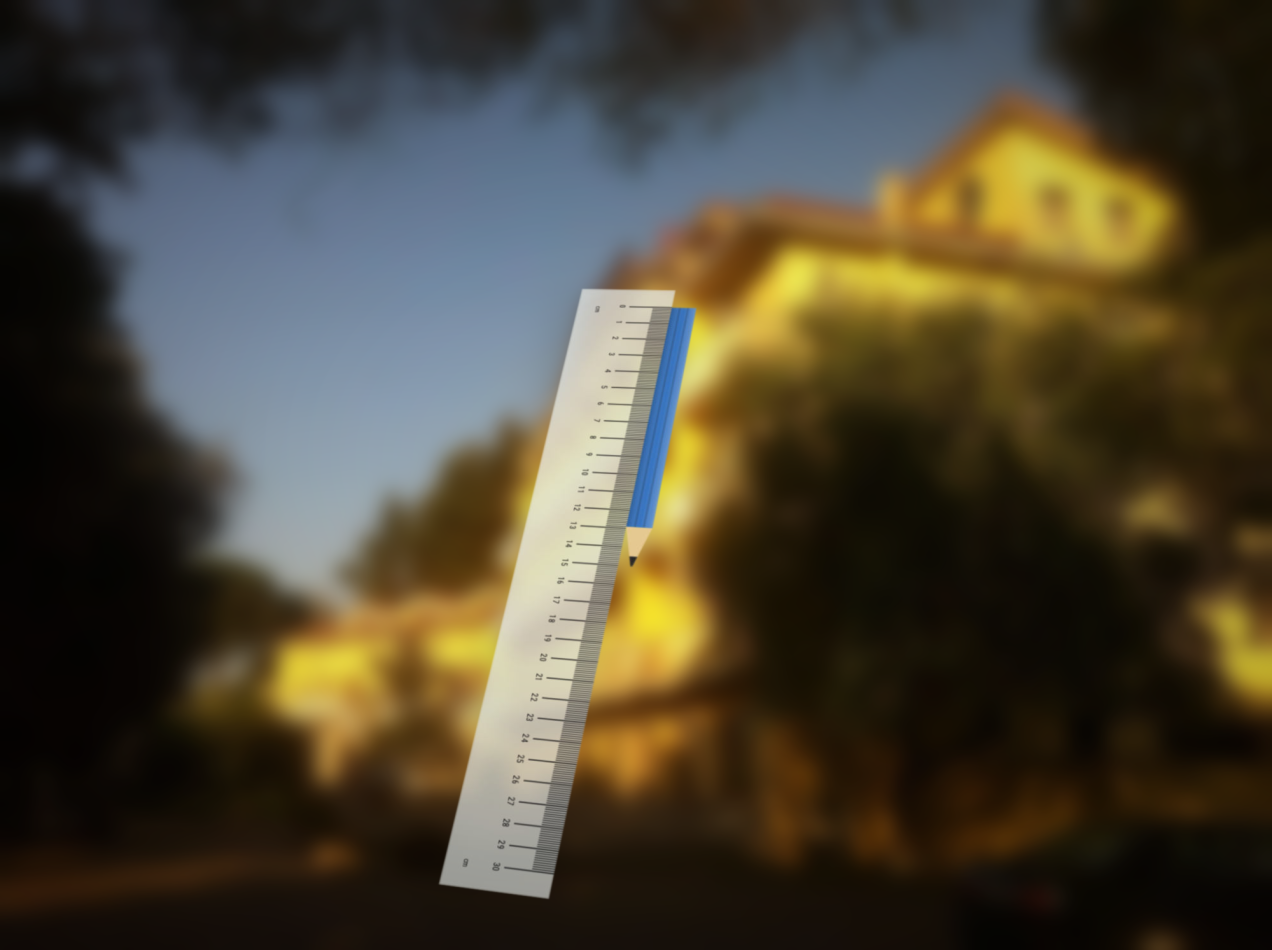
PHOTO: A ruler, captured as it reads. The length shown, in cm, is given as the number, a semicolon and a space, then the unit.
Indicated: 15; cm
